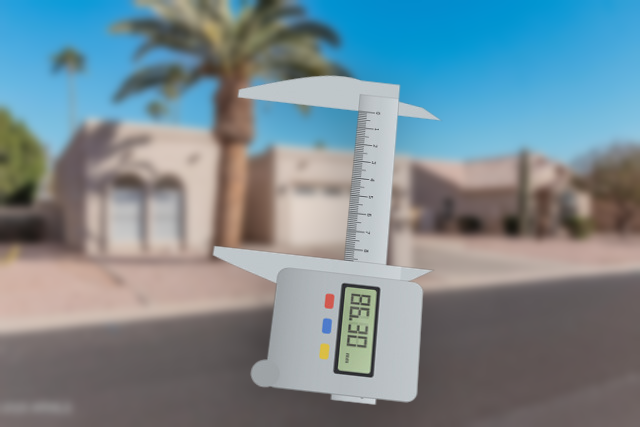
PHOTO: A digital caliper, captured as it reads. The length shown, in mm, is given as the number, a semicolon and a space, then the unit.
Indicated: 86.30; mm
